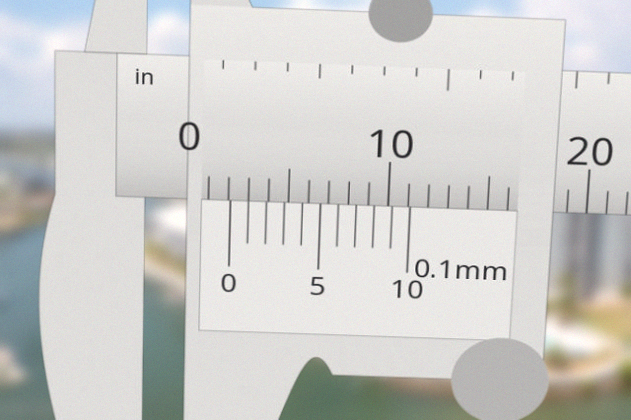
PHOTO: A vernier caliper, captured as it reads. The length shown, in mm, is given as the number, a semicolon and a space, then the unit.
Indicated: 2.1; mm
